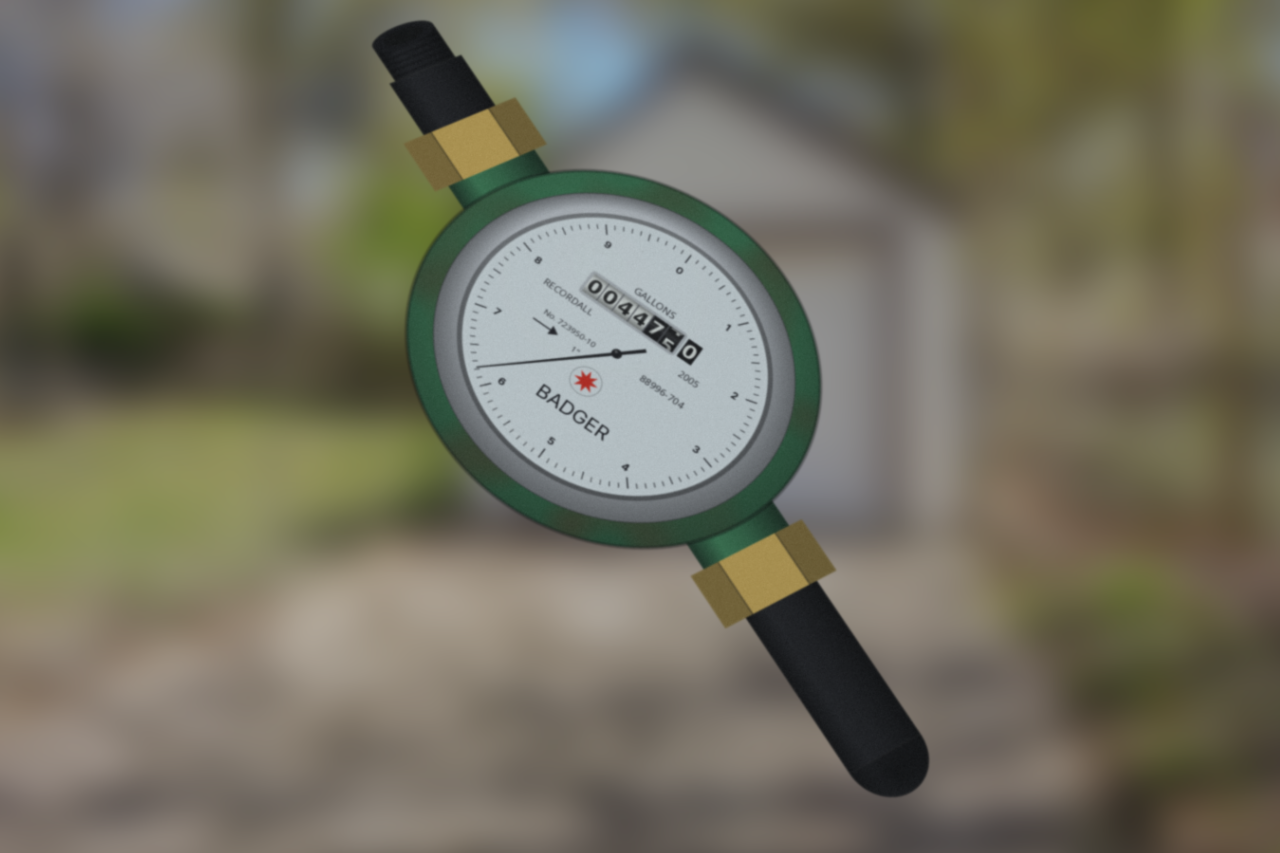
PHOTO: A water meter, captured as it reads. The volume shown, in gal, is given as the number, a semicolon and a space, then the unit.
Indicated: 44746.2; gal
